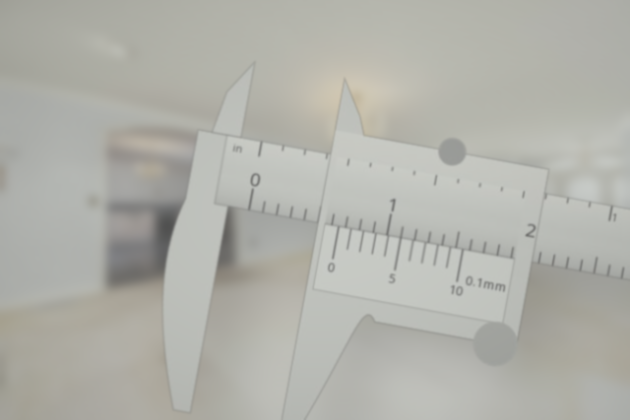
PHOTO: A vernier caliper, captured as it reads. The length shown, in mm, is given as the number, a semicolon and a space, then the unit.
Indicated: 6.5; mm
